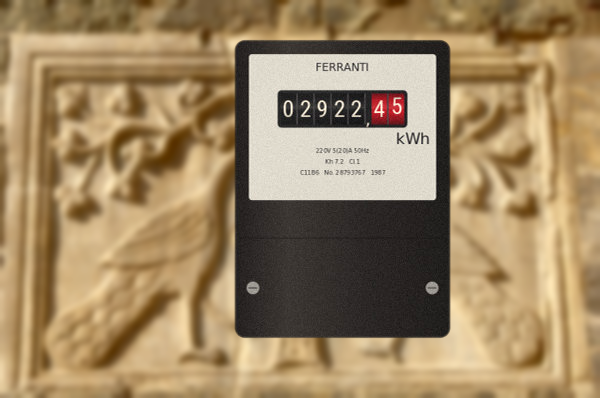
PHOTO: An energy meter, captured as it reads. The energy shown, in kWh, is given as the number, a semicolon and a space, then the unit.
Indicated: 2922.45; kWh
